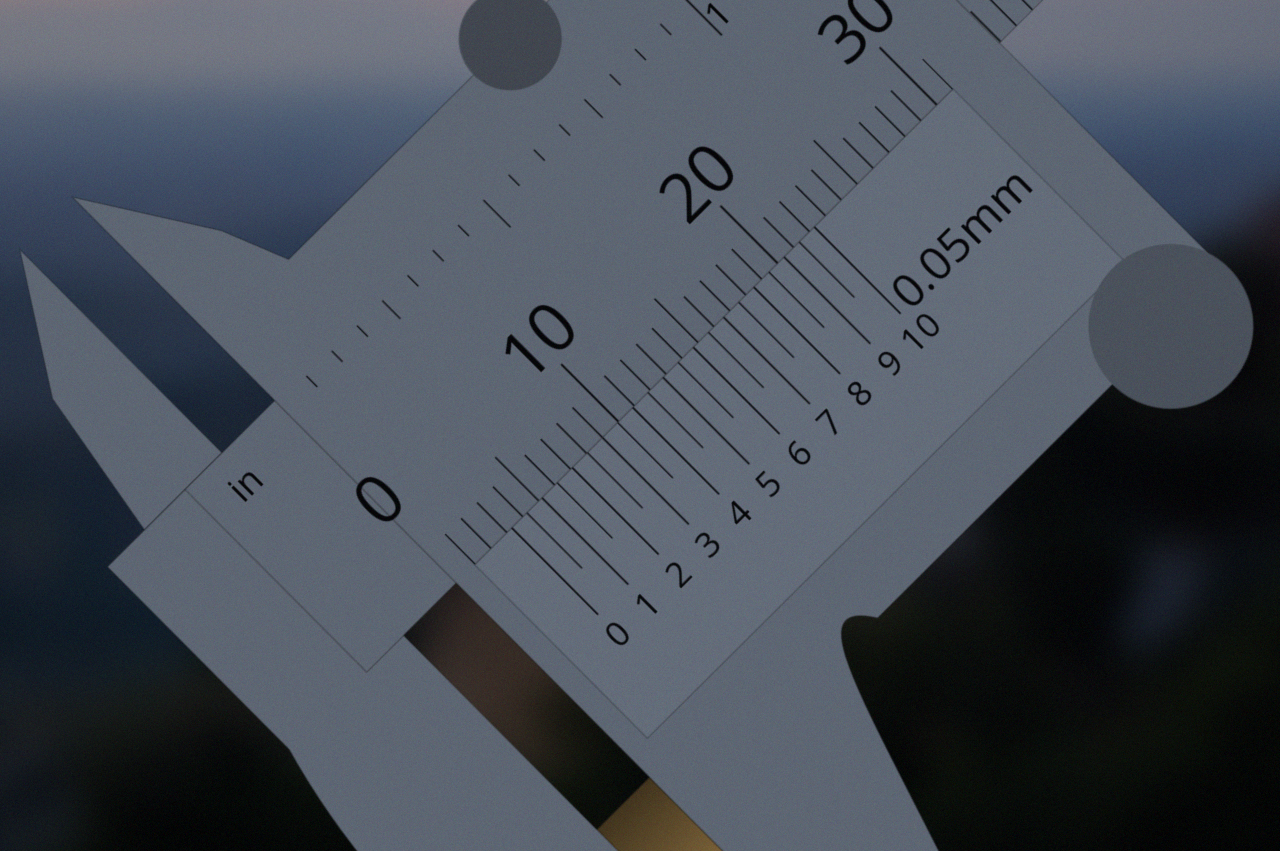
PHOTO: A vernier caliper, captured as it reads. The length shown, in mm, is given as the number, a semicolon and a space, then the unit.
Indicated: 3.3; mm
